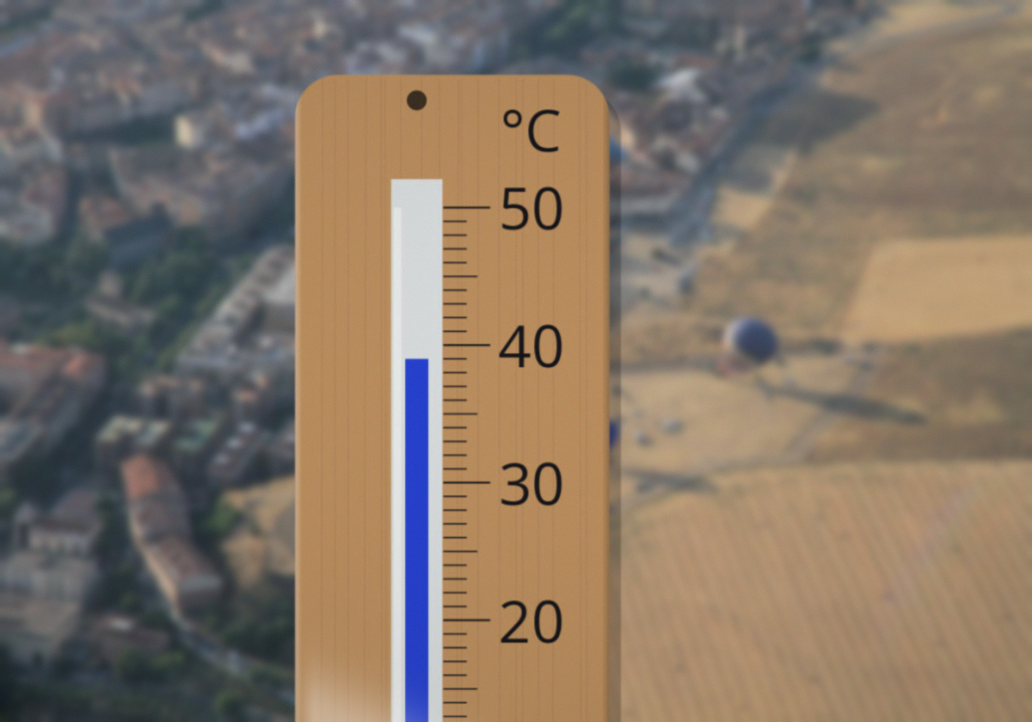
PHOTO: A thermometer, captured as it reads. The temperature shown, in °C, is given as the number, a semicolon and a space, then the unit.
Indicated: 39; °C
